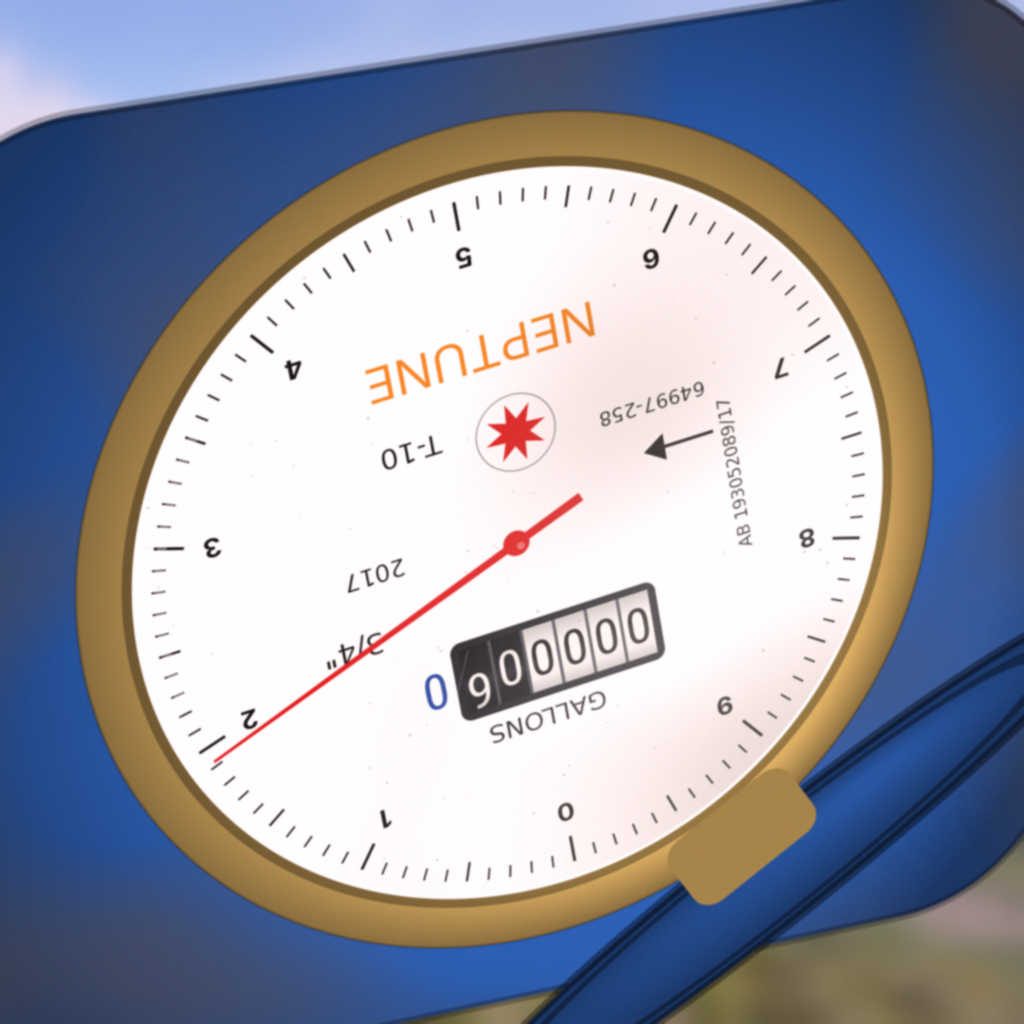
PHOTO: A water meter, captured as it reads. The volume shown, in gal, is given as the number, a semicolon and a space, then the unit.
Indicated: 61.9; gal
